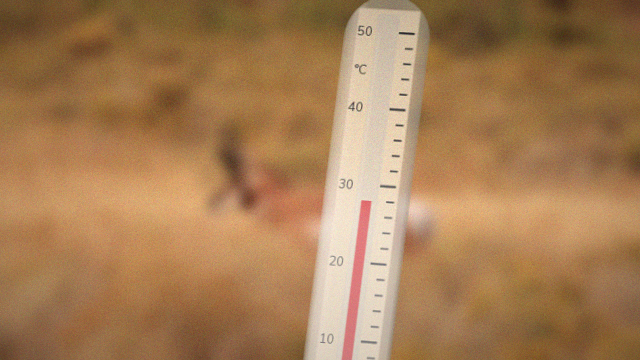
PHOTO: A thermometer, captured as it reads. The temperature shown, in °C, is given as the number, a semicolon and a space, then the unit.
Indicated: 28; °C
